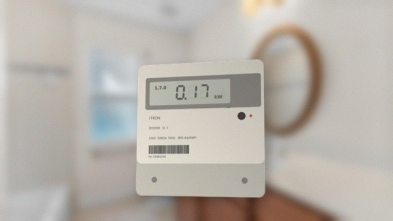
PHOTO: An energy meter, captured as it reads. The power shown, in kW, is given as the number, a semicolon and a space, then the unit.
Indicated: 0.17; kW
